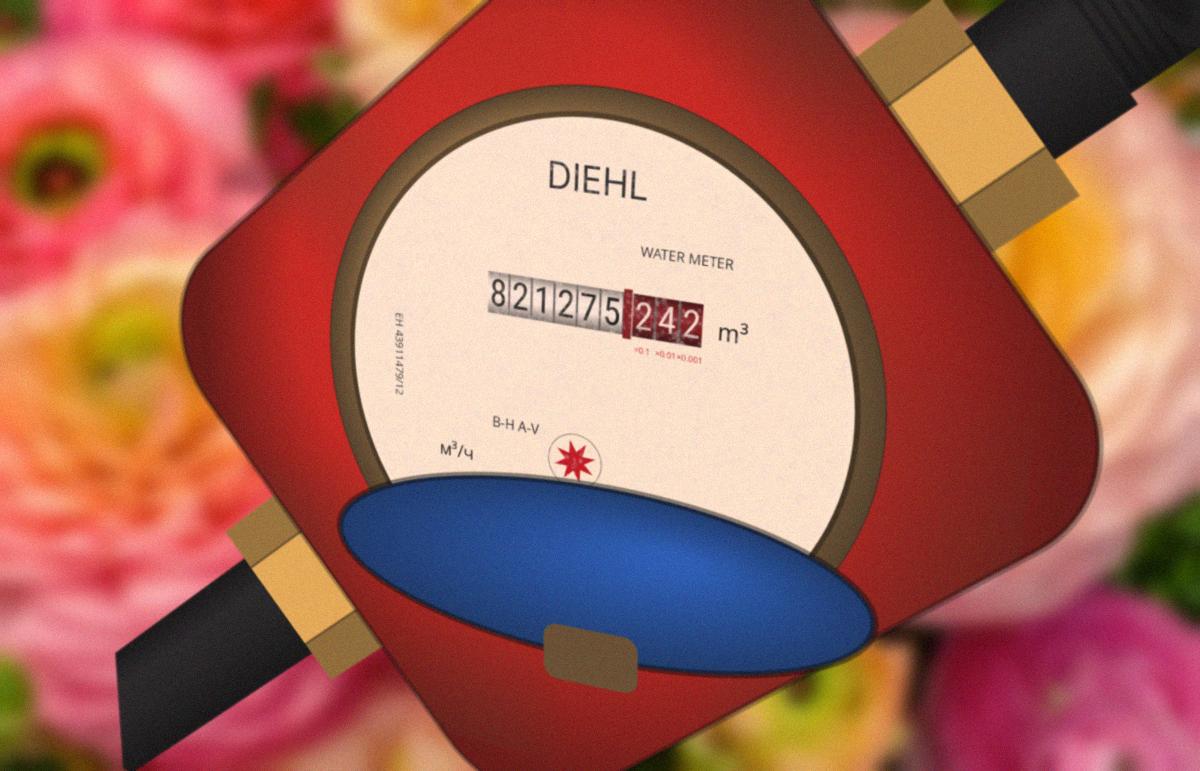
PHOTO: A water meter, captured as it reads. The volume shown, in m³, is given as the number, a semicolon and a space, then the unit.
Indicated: 821275.242; m³
